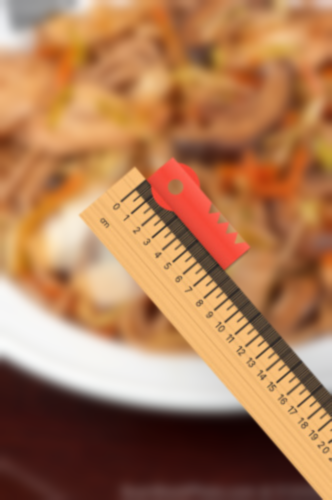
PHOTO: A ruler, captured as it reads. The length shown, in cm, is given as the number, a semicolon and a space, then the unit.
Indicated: 7.5; cm
